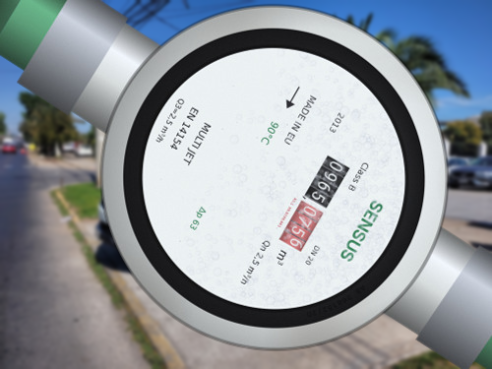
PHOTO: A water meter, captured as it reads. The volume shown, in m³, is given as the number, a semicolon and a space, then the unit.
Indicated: 965.0756; m³
